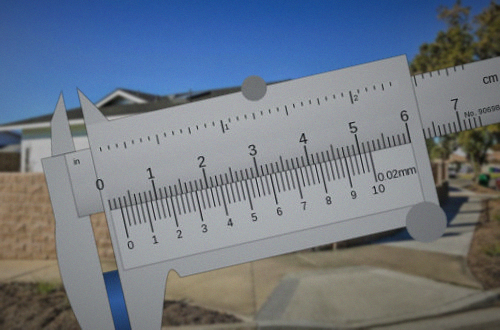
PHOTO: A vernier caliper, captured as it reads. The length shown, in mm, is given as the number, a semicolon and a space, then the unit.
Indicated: 3.0; mm
